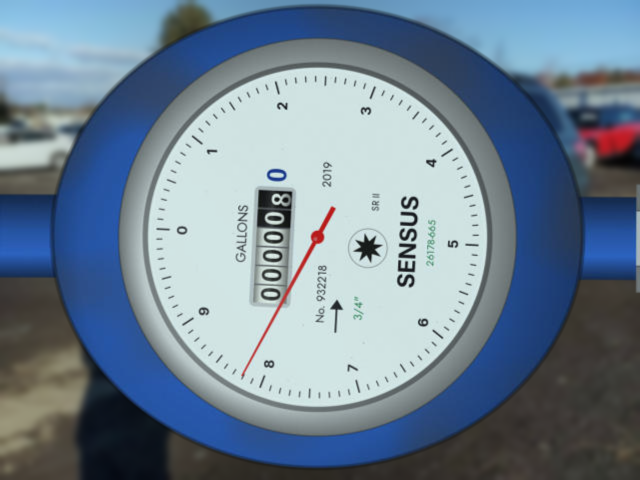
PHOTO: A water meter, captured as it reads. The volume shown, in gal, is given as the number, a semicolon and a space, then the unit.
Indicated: 78.2; gal
